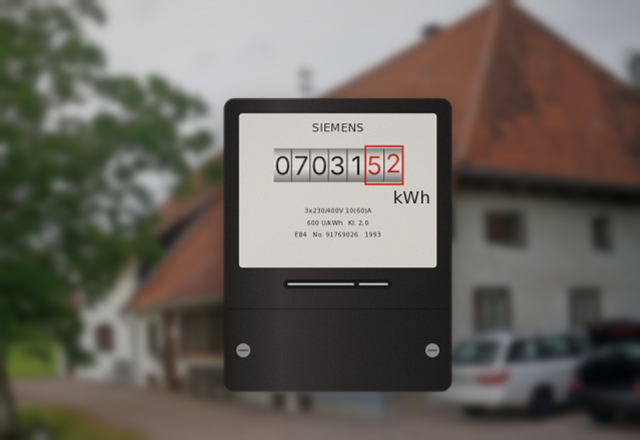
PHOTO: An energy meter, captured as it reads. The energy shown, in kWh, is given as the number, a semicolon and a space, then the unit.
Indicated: 7031.52; kWh
